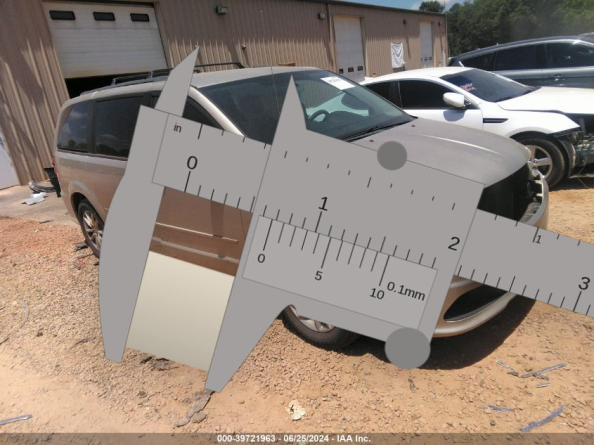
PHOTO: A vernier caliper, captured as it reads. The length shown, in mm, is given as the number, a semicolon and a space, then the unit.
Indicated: 6.7; mm
